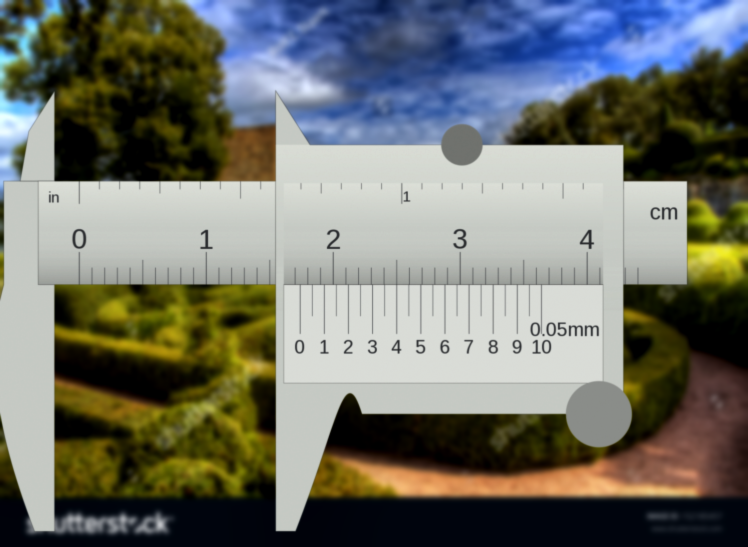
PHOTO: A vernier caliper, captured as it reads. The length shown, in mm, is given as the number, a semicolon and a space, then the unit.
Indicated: 17.4; mm
